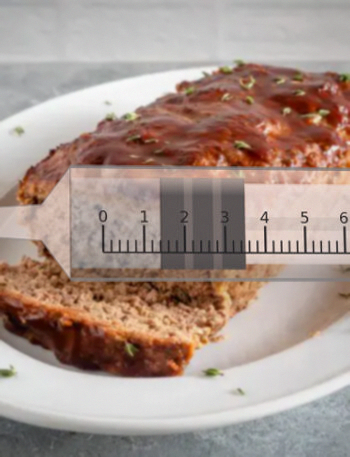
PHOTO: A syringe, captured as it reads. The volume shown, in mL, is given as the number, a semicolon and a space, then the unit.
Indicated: 1.4; mL
